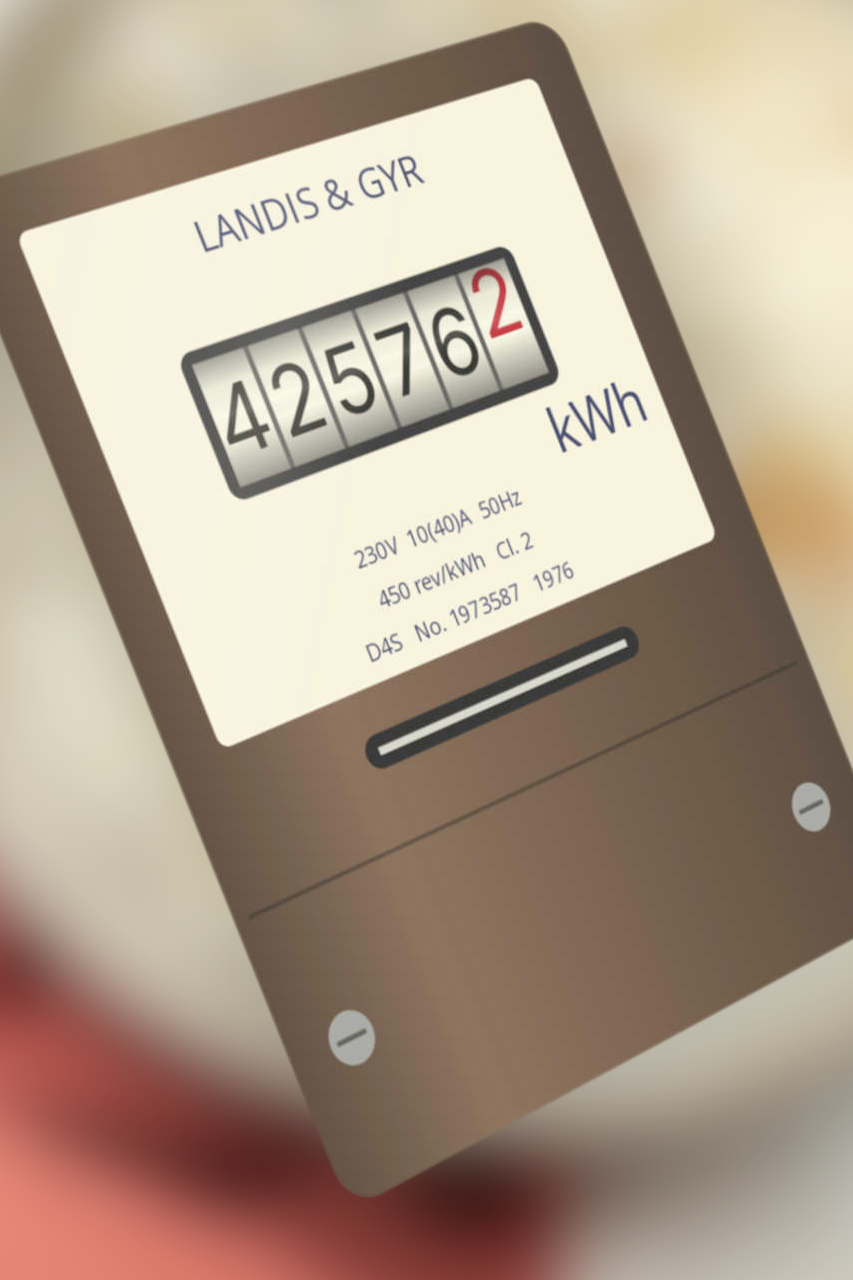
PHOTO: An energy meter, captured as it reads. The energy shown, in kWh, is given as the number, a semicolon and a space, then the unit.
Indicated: 42576.2; kWh
